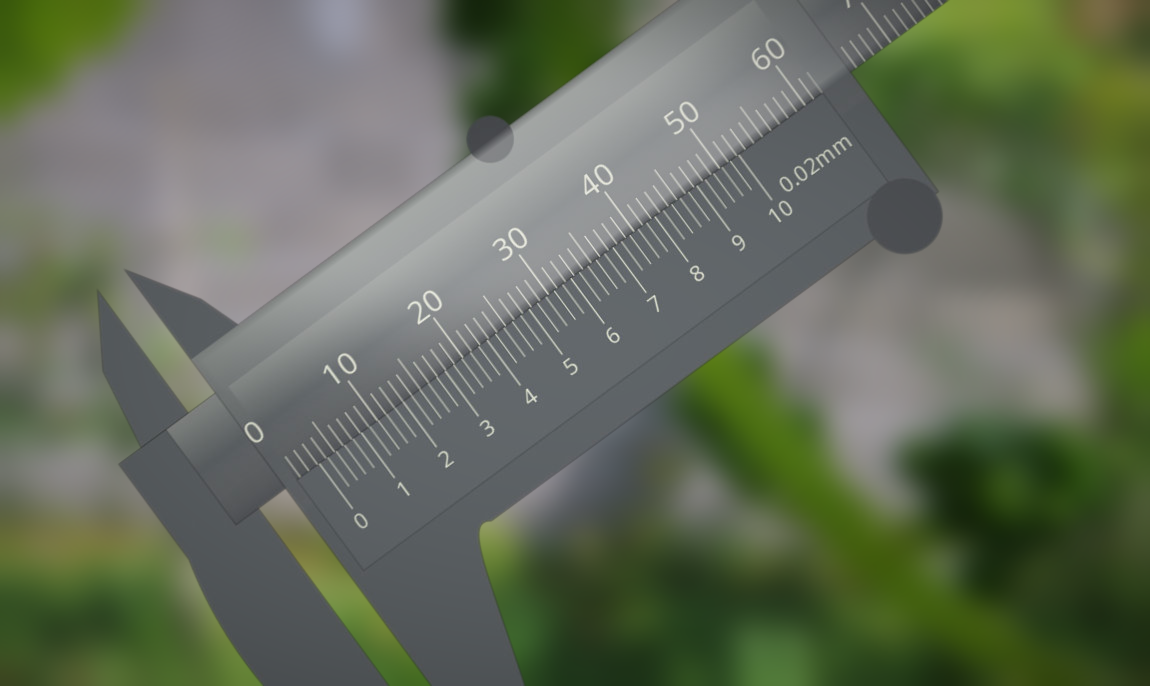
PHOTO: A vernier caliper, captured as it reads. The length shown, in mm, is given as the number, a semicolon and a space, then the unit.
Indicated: 3.2; mm
